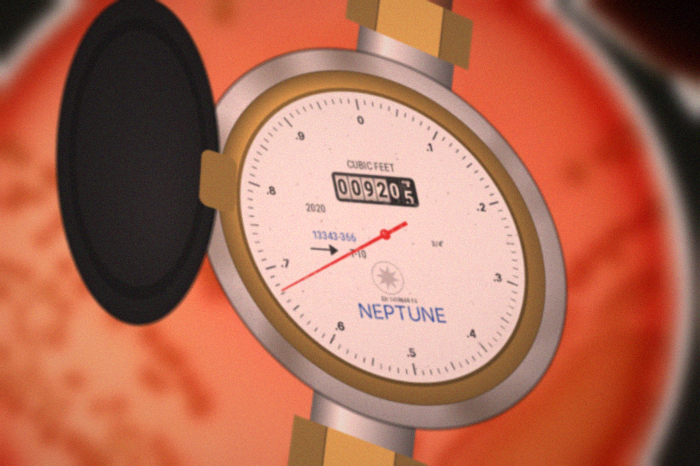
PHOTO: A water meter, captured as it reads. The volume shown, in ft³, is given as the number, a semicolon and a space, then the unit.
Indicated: 9204.67; ft³
